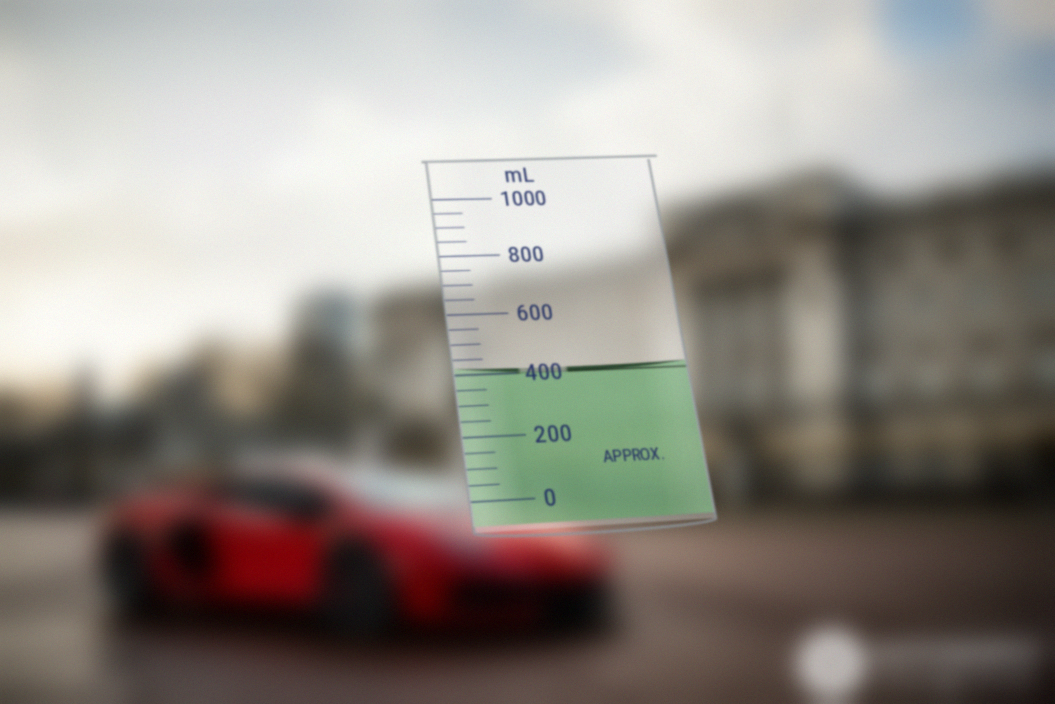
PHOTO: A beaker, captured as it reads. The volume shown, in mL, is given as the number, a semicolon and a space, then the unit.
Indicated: 400; mL
